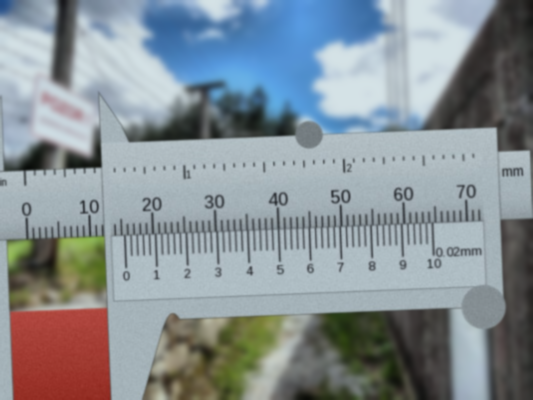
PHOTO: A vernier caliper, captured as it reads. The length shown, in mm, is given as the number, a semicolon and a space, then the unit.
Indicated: 15.5; mm
